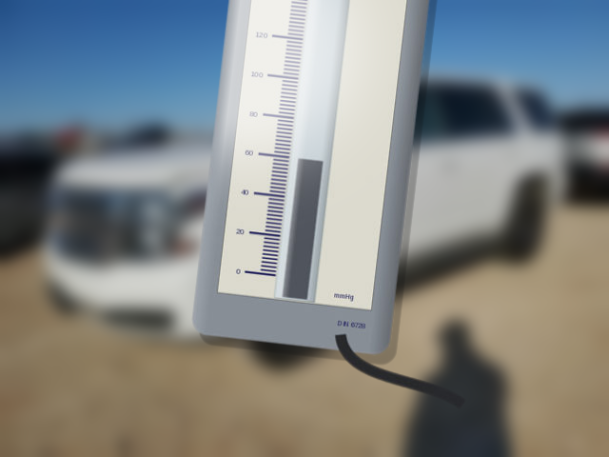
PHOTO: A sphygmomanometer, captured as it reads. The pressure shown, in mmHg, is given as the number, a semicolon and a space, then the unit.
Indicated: 60; mmHg
